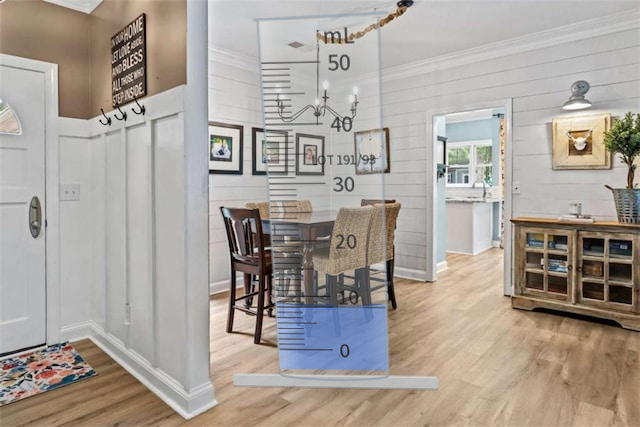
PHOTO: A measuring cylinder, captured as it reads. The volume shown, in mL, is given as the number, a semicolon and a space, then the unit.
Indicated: 8; mL
